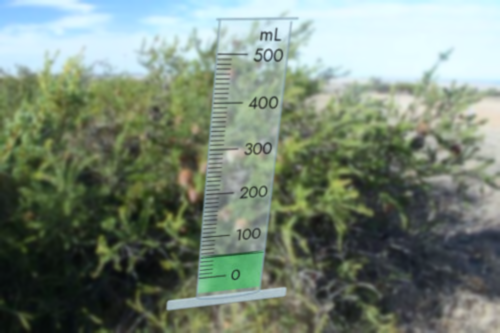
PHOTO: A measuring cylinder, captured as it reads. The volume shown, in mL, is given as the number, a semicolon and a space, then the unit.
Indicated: 50; mL
